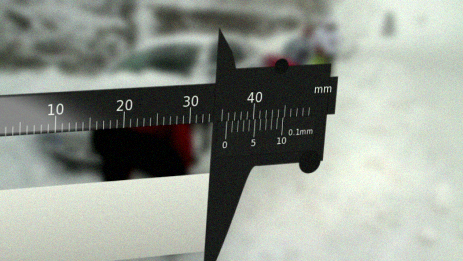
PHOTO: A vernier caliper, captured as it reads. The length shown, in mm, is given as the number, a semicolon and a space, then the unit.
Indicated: 35.8; mm
